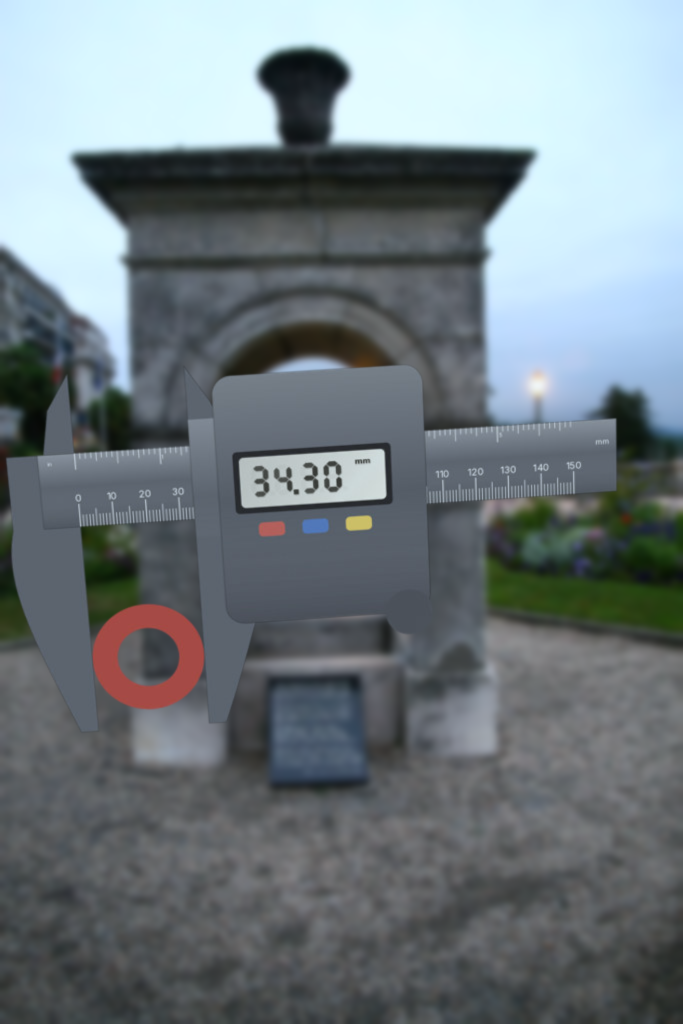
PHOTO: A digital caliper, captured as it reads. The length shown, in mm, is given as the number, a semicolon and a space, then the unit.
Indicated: 34.30; mm
